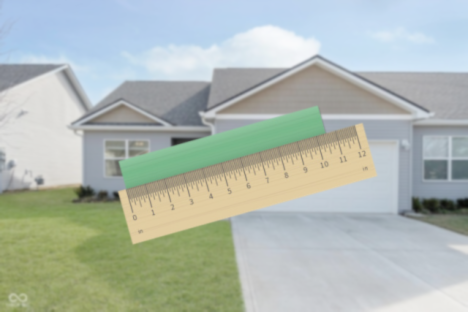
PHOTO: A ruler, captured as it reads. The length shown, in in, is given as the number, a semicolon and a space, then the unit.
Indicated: 10.5; in
